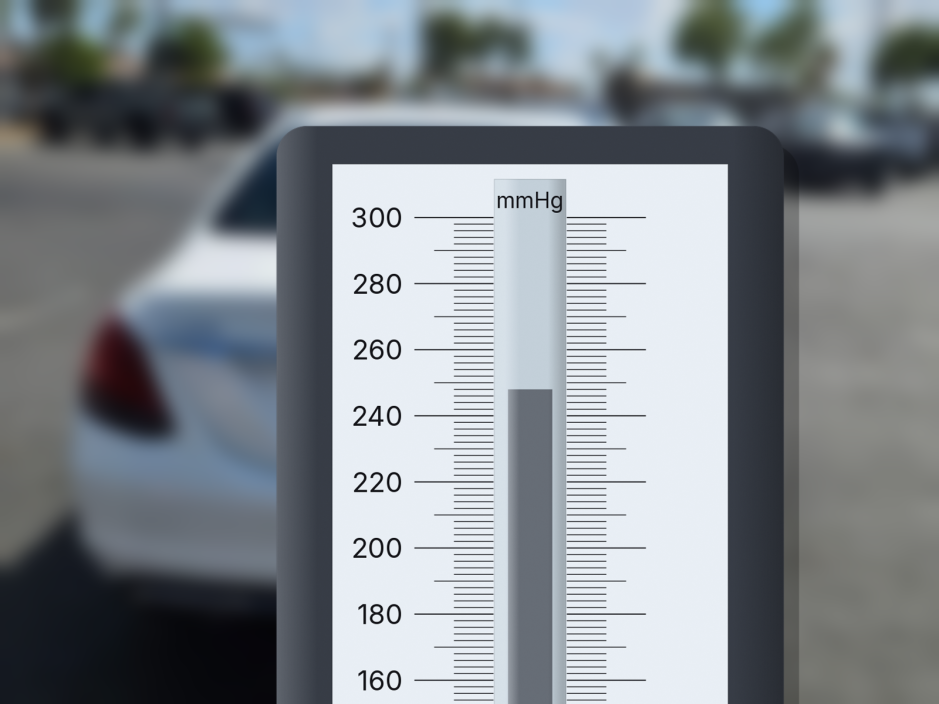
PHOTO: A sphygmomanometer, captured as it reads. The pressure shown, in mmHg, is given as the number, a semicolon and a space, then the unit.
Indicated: 248; mmHg
